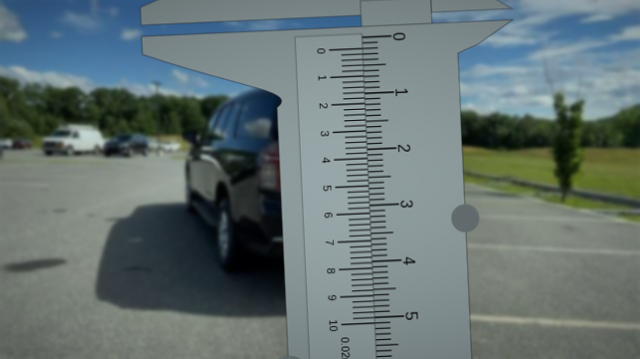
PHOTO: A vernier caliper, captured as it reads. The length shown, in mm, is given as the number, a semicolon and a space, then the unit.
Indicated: 2.0; mm
